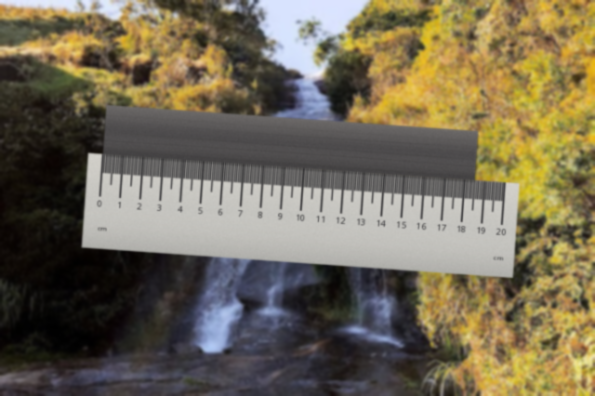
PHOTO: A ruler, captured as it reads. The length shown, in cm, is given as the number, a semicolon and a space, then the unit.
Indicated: 18.5; cm
